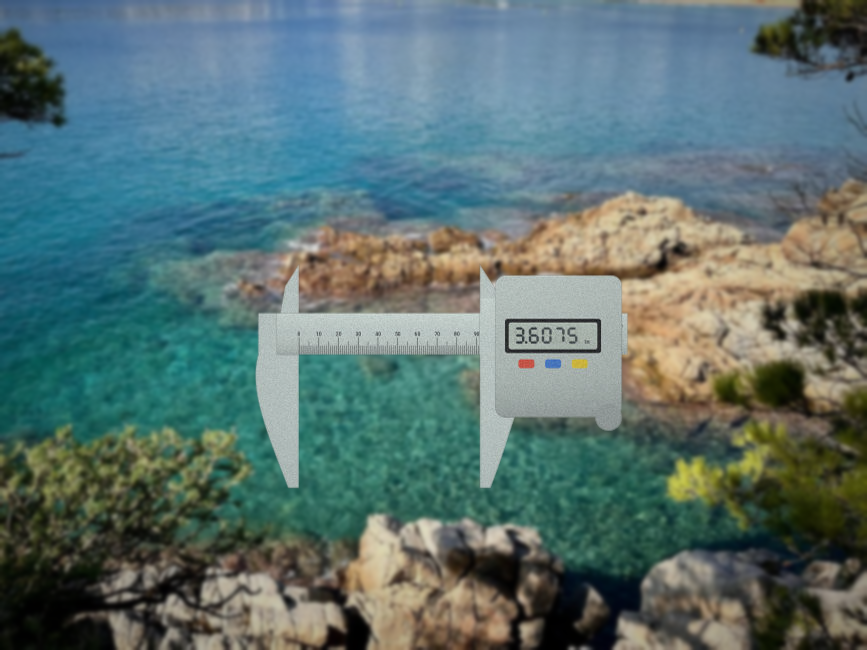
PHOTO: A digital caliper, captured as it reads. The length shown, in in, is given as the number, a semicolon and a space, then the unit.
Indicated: 3.6075; in
